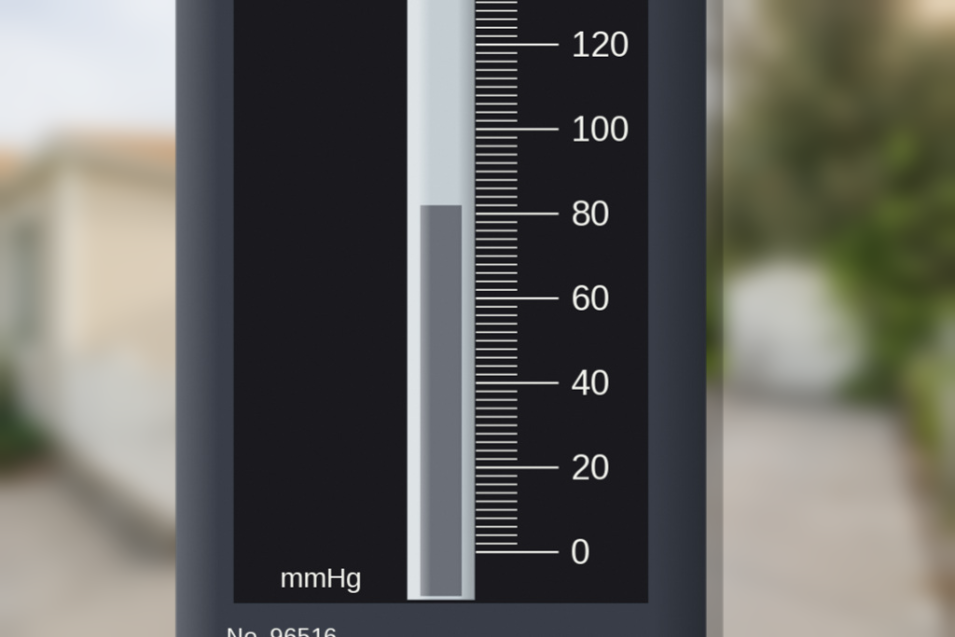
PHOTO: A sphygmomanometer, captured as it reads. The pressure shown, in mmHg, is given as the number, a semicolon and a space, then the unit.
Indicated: 82; mmHg
